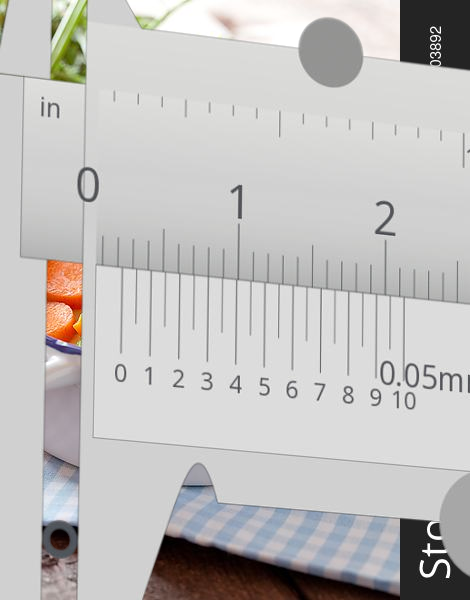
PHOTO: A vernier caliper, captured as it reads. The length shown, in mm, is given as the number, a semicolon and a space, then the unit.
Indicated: 2.3; mm
